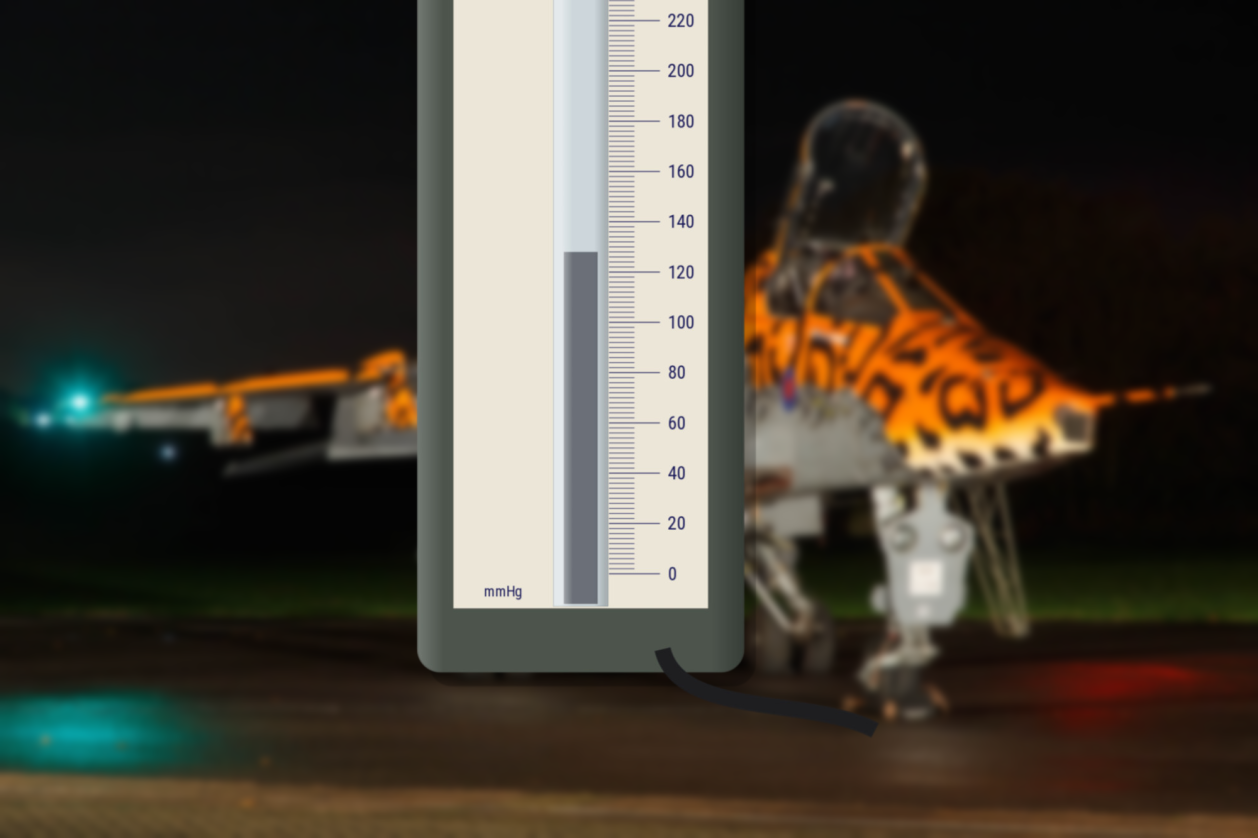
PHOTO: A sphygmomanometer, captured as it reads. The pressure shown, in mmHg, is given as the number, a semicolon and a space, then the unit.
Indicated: 128; mmHg
